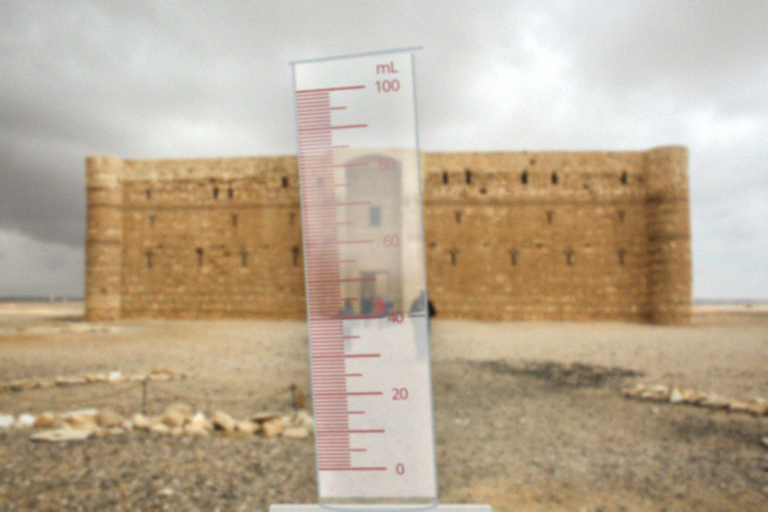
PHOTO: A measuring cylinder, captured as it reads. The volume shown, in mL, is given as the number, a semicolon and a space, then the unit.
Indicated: 40; mL
